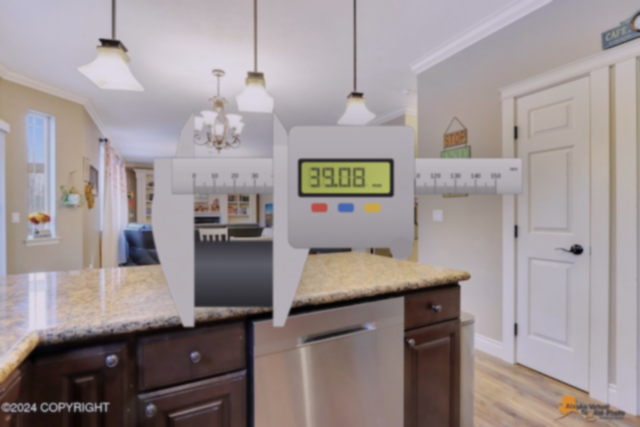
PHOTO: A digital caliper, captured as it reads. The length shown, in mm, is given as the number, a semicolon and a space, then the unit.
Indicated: 39.08; mm
